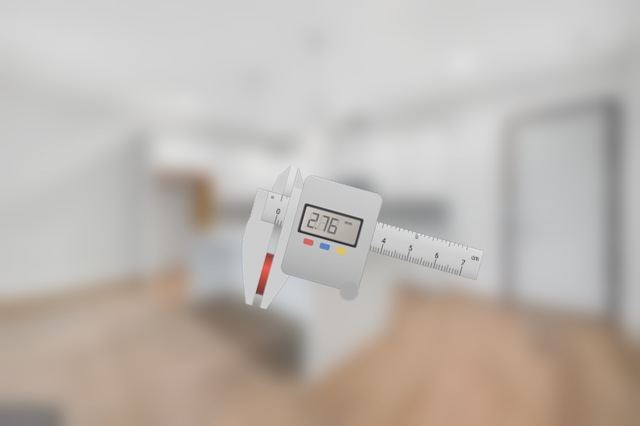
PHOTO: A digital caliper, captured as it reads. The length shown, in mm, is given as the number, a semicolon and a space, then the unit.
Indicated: 2.76; mm
